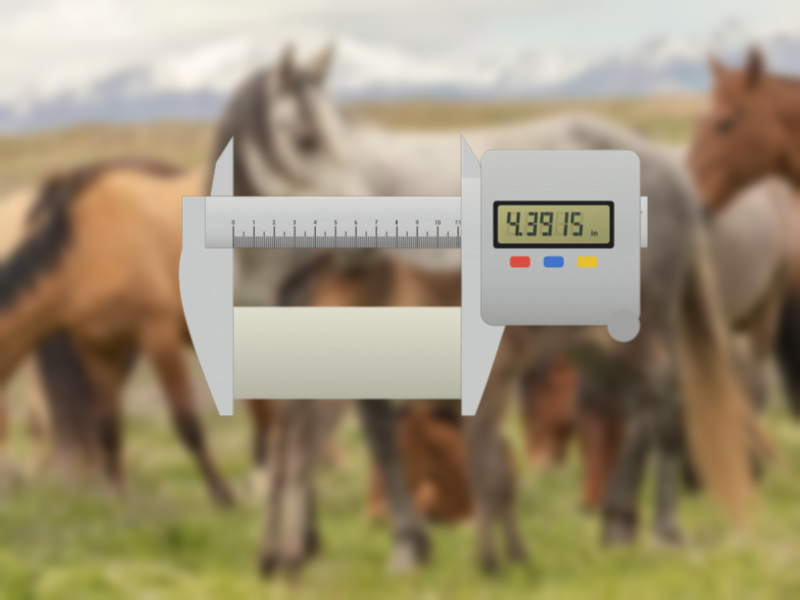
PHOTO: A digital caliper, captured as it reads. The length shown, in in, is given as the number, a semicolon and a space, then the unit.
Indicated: 4.3915; in
